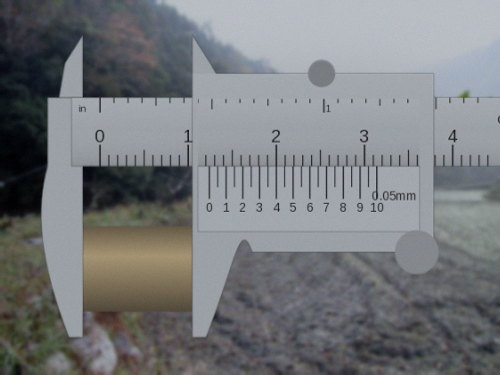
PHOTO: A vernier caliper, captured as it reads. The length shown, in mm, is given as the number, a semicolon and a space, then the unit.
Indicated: 12.4; mm
